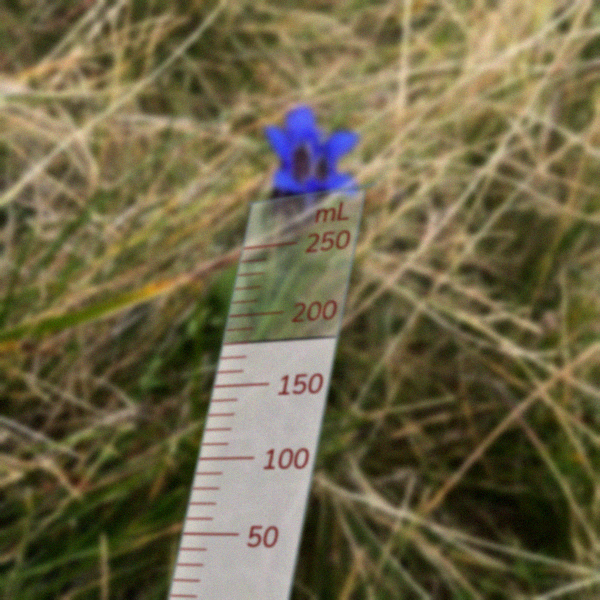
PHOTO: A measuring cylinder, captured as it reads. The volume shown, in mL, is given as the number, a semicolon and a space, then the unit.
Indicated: 180; mL
